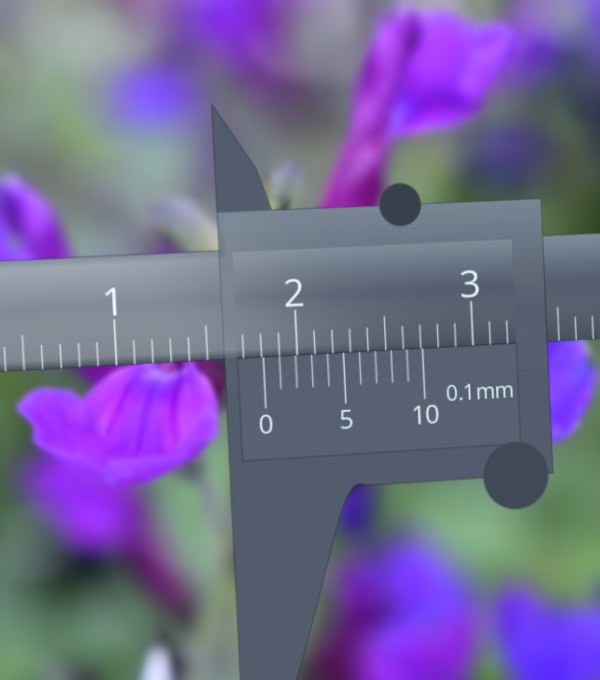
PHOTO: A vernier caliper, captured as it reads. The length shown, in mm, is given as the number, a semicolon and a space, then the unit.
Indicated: 18.1; mm
